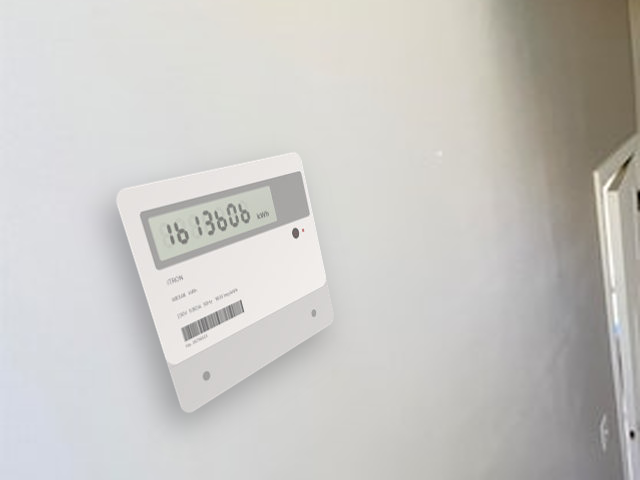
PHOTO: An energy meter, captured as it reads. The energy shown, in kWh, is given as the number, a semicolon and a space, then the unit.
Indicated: 1613606; kWh
